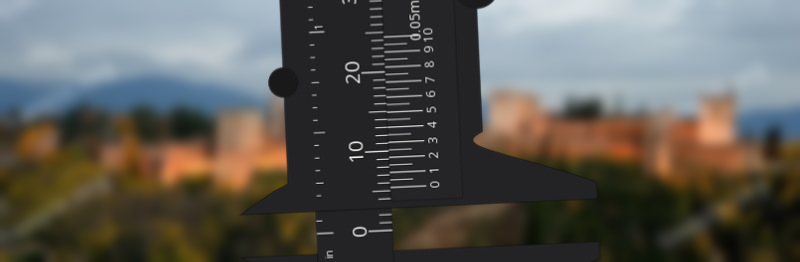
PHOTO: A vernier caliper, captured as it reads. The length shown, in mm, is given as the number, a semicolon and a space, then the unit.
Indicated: 5.4; mm
